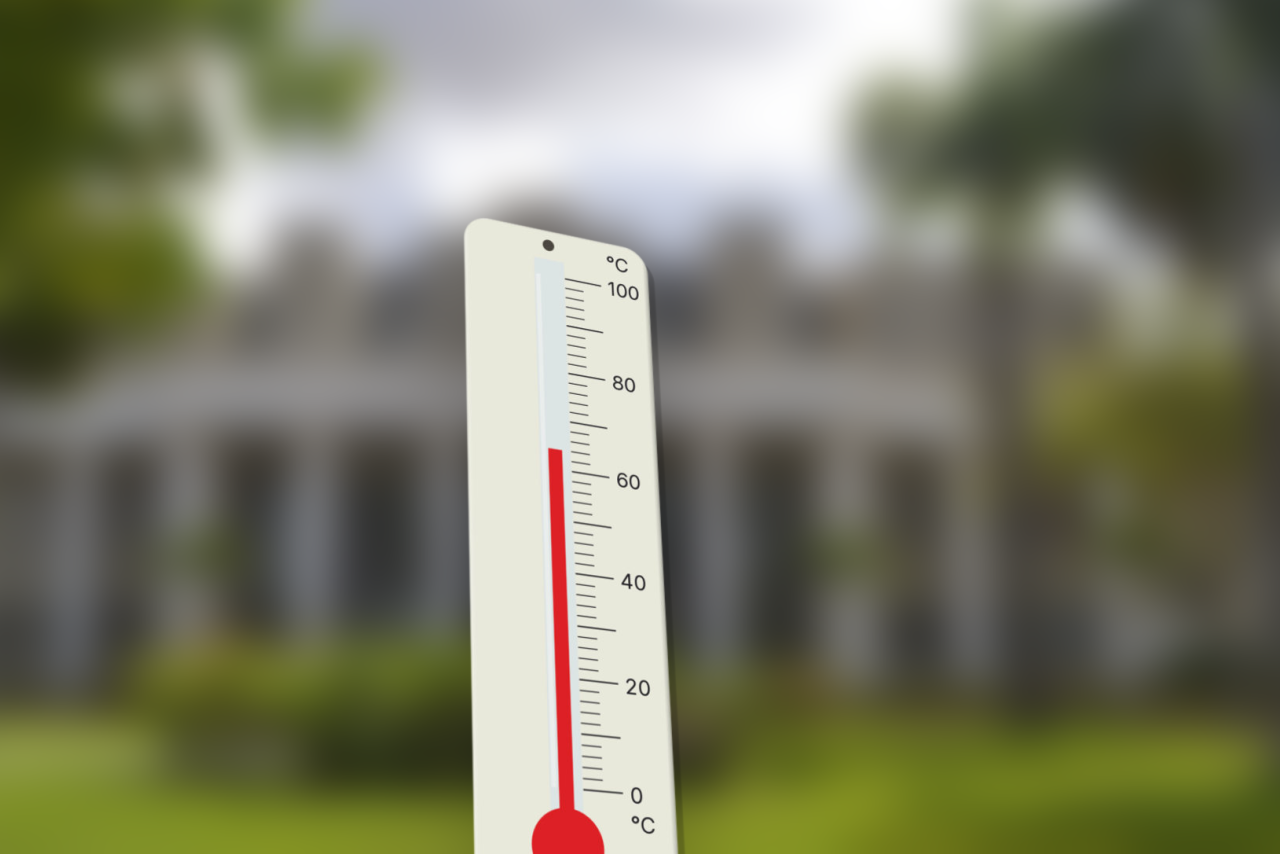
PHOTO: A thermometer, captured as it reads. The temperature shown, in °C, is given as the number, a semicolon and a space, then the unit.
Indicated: 64; °C
